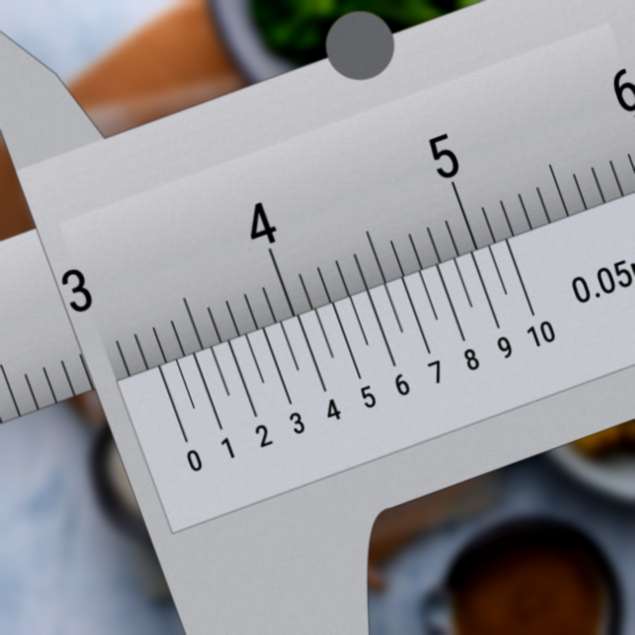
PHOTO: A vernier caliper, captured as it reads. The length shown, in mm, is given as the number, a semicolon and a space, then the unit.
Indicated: 32.6; mm
